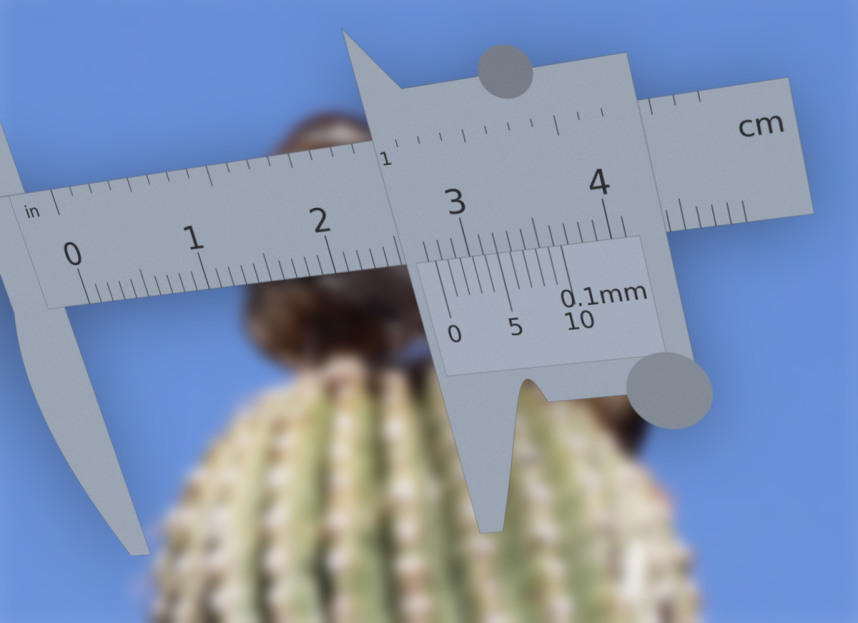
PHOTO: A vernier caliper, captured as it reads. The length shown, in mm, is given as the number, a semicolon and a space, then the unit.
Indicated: 27.5; mm
